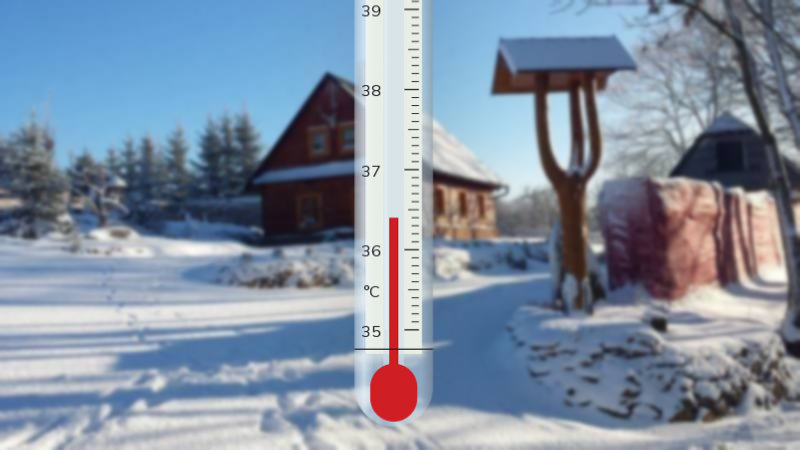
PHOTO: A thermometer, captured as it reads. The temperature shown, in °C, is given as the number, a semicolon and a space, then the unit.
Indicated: 36.4; °C
